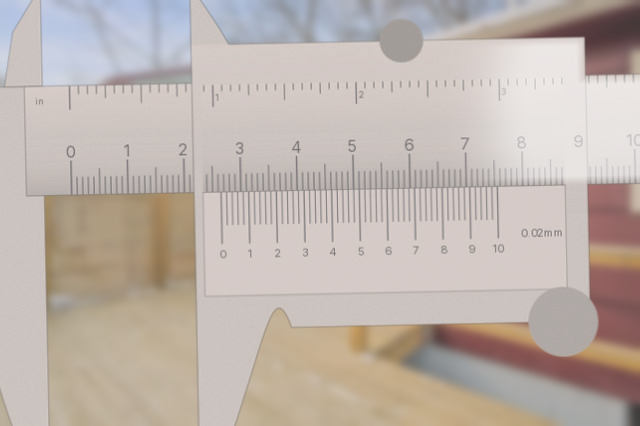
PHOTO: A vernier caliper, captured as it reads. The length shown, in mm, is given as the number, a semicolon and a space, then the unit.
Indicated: 26.5; mm
